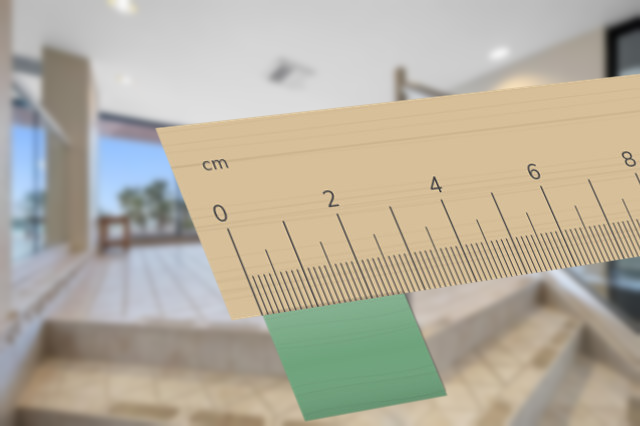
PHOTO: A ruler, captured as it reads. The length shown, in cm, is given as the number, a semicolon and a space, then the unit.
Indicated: 2.6; cm
